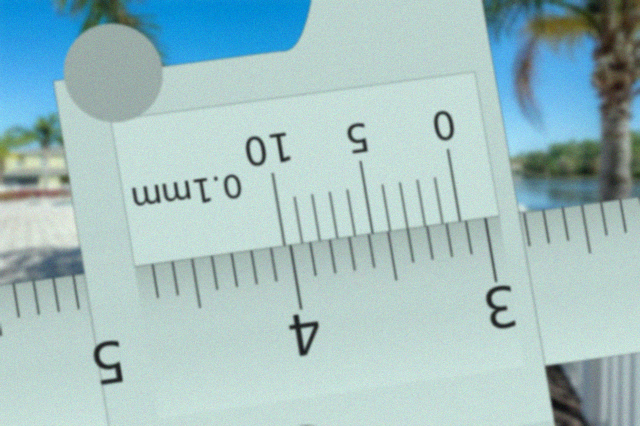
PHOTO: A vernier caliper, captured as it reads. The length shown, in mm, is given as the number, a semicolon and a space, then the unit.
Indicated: 31.3; mm
